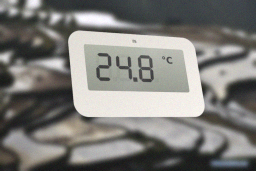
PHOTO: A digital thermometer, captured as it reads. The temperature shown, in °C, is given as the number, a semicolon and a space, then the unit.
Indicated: 24.8; °C
